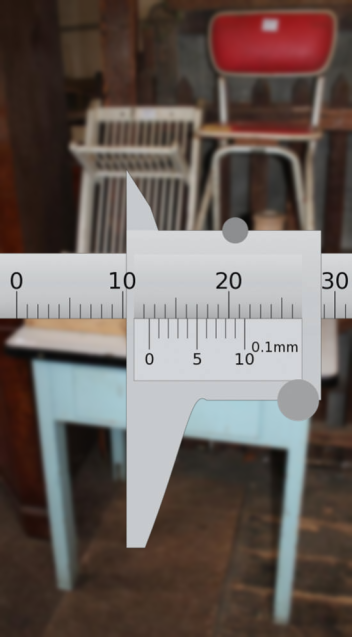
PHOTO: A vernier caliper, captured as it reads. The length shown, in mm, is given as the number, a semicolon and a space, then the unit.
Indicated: 12.5; mm
